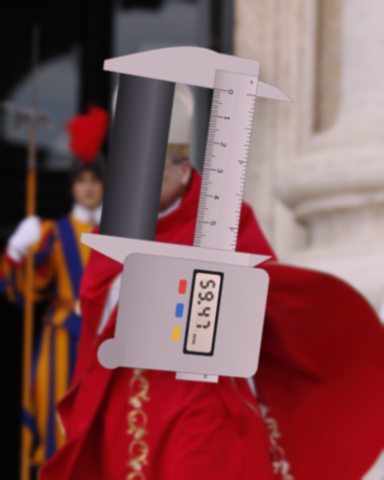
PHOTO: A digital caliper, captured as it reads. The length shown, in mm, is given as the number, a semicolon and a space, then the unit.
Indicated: 59.47; mm
